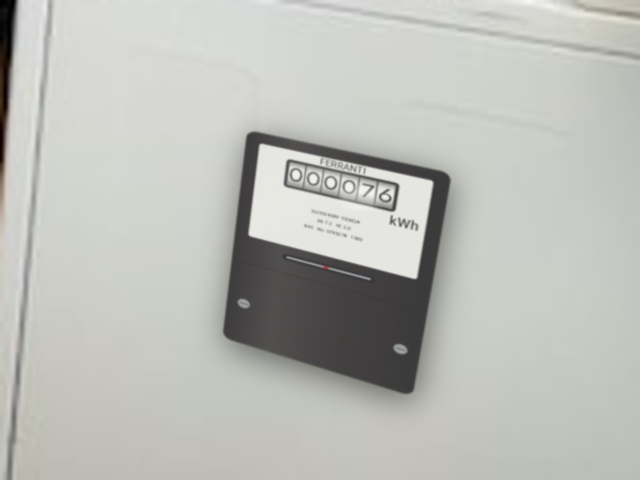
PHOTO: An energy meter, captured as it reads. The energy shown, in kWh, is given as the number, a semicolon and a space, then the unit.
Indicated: 76; kWh
